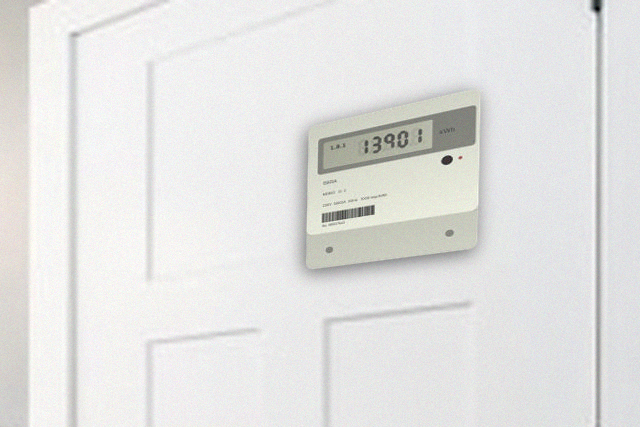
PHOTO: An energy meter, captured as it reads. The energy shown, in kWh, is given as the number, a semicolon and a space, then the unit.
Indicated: 13901; kWh
